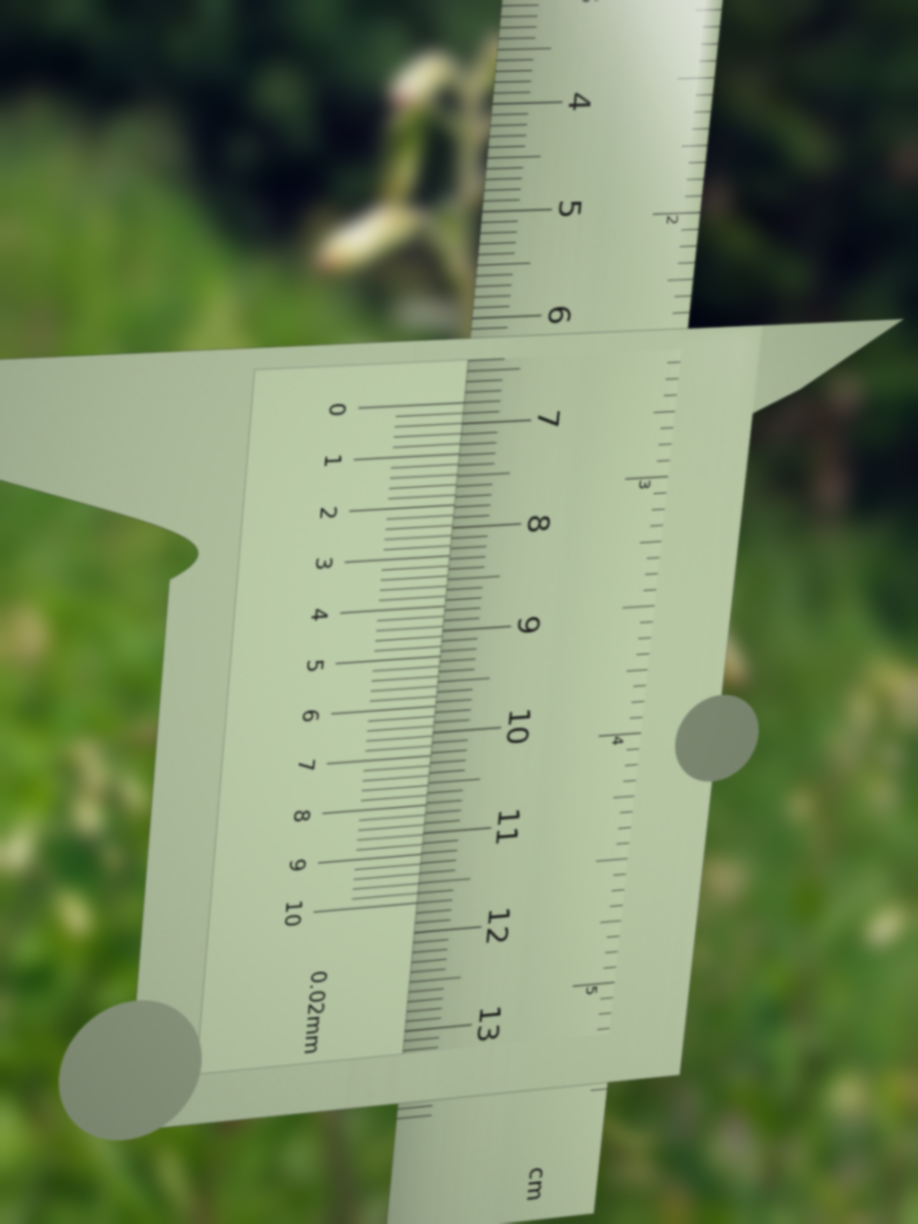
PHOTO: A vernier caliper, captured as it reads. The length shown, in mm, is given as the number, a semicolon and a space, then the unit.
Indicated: 68.0; mm
